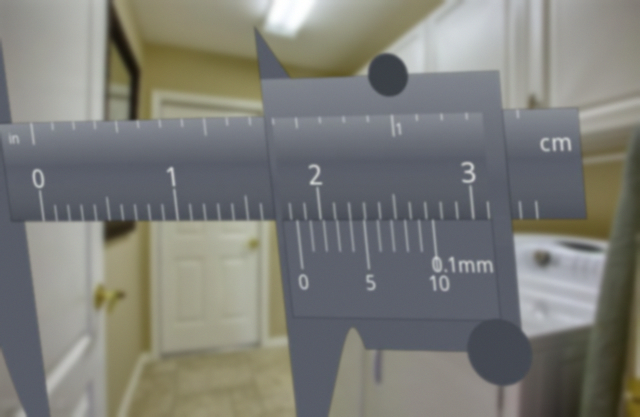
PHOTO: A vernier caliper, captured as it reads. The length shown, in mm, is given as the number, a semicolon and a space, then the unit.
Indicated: 18.4; mm
